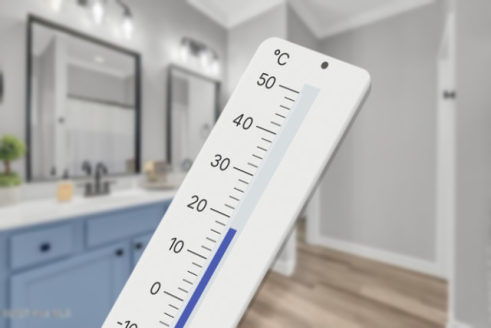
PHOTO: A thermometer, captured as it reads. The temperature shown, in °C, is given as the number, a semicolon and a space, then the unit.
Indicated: 18; °C
